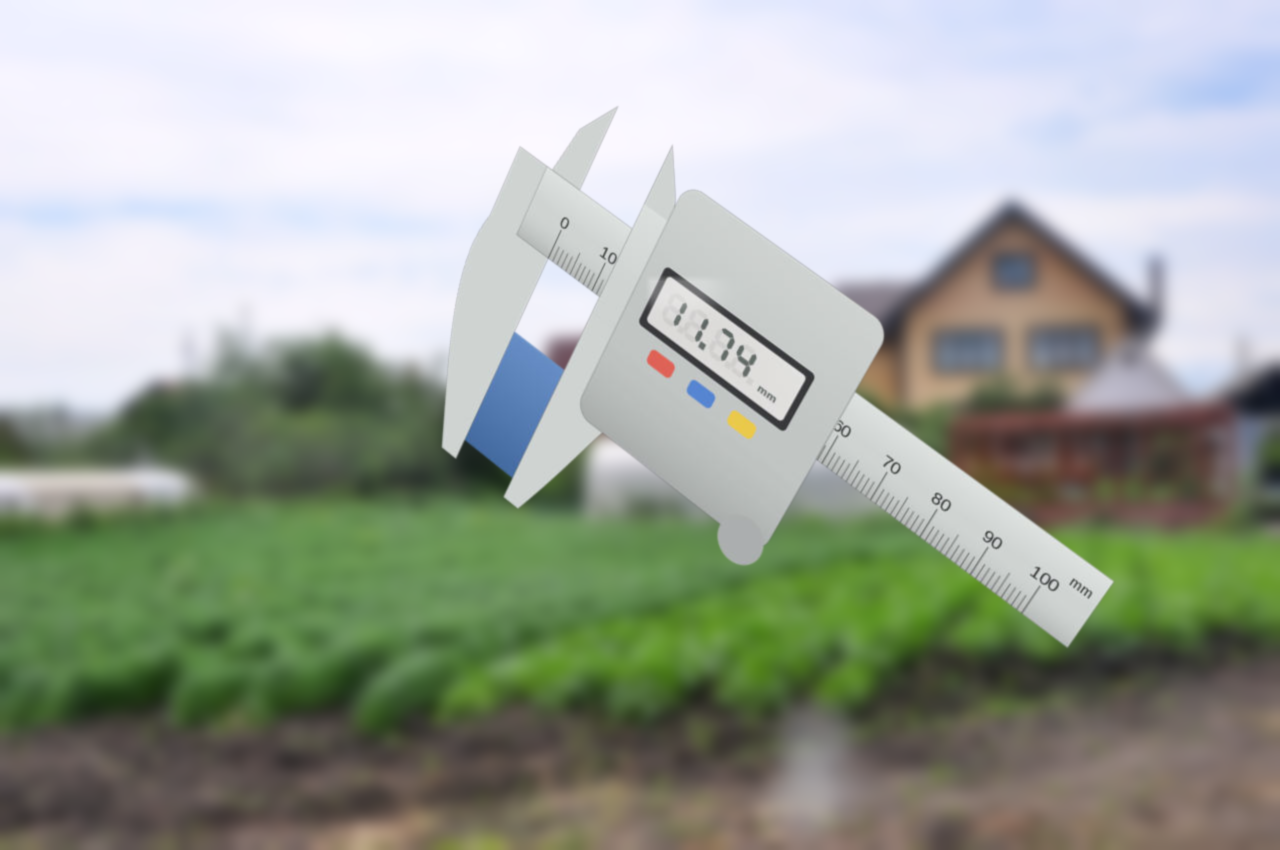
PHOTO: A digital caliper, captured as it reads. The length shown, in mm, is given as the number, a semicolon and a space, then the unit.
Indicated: 11.74; mm
